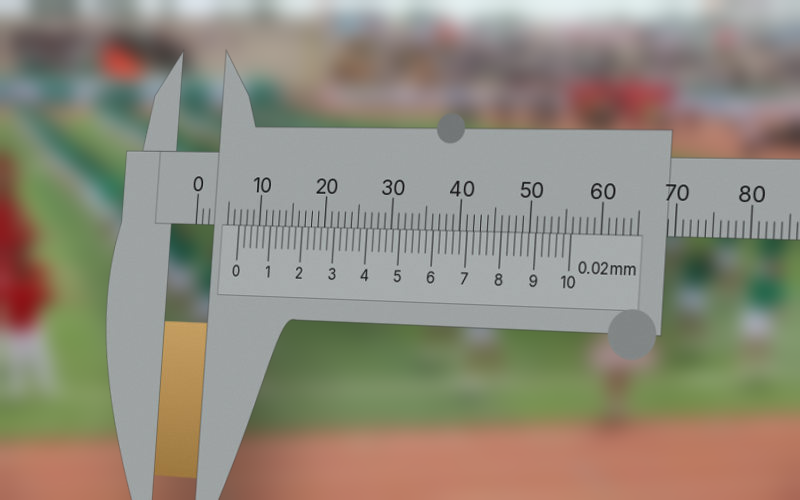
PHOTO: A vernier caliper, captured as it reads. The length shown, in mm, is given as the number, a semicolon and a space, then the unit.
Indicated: 6.8; mm
